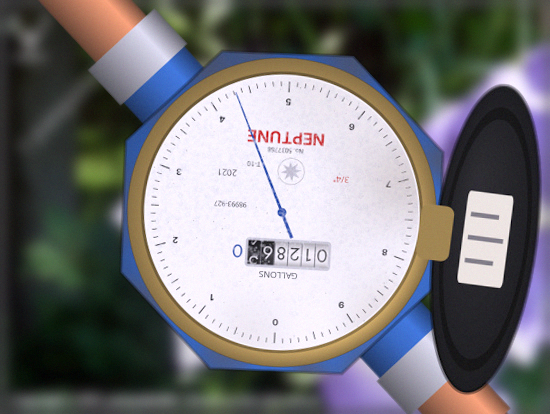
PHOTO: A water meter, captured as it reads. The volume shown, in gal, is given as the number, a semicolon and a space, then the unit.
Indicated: 128654.3; gal
